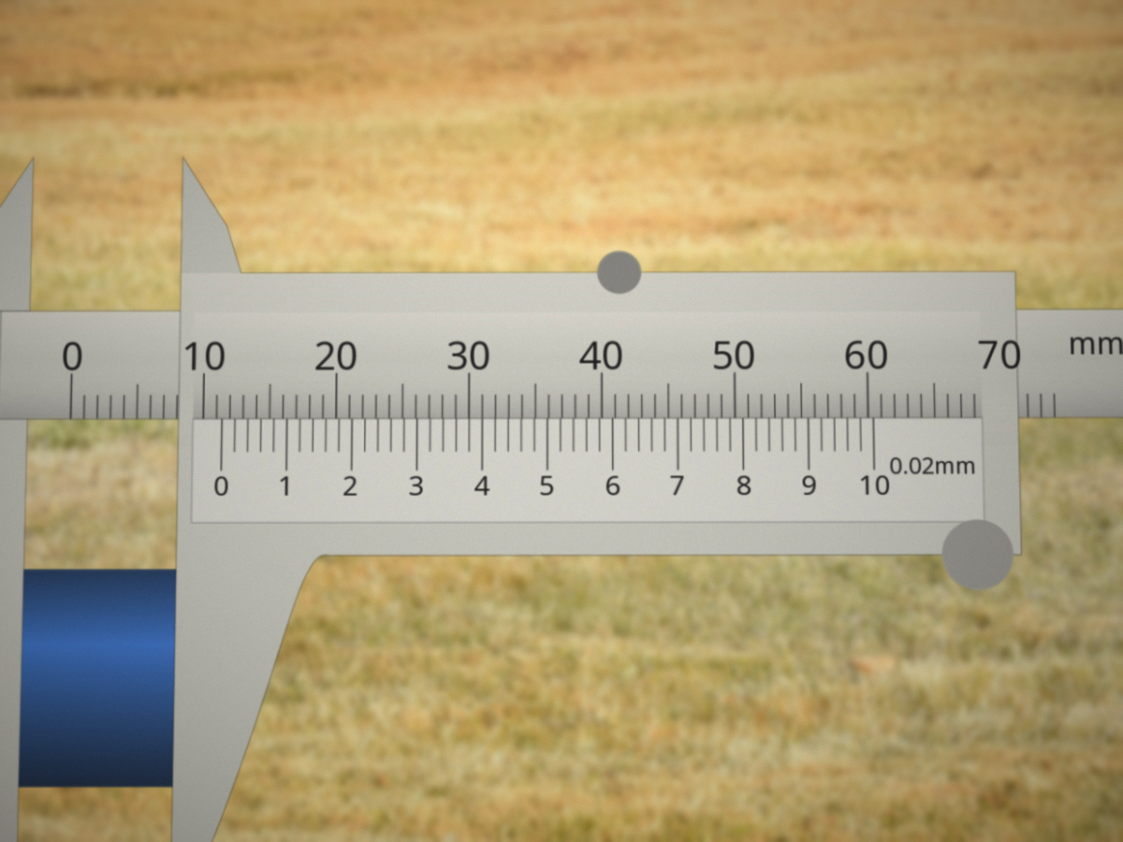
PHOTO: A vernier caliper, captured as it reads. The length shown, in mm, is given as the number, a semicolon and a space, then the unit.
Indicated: 11.4; mm
